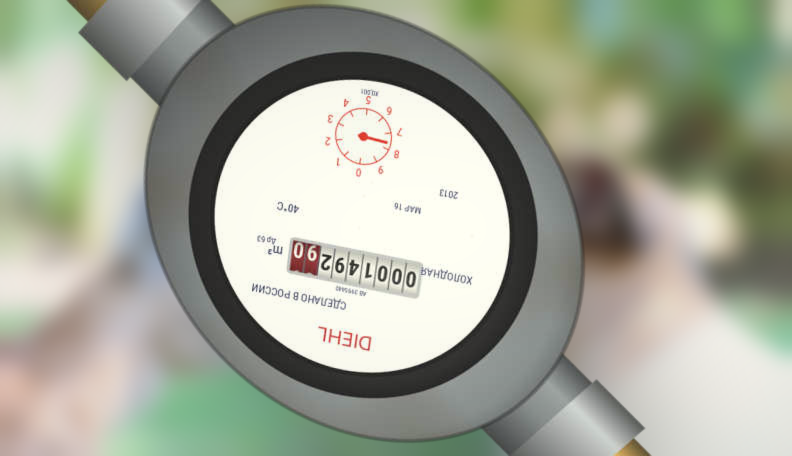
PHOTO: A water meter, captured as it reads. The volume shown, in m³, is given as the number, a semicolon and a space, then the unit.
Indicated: 1492.897; m³
